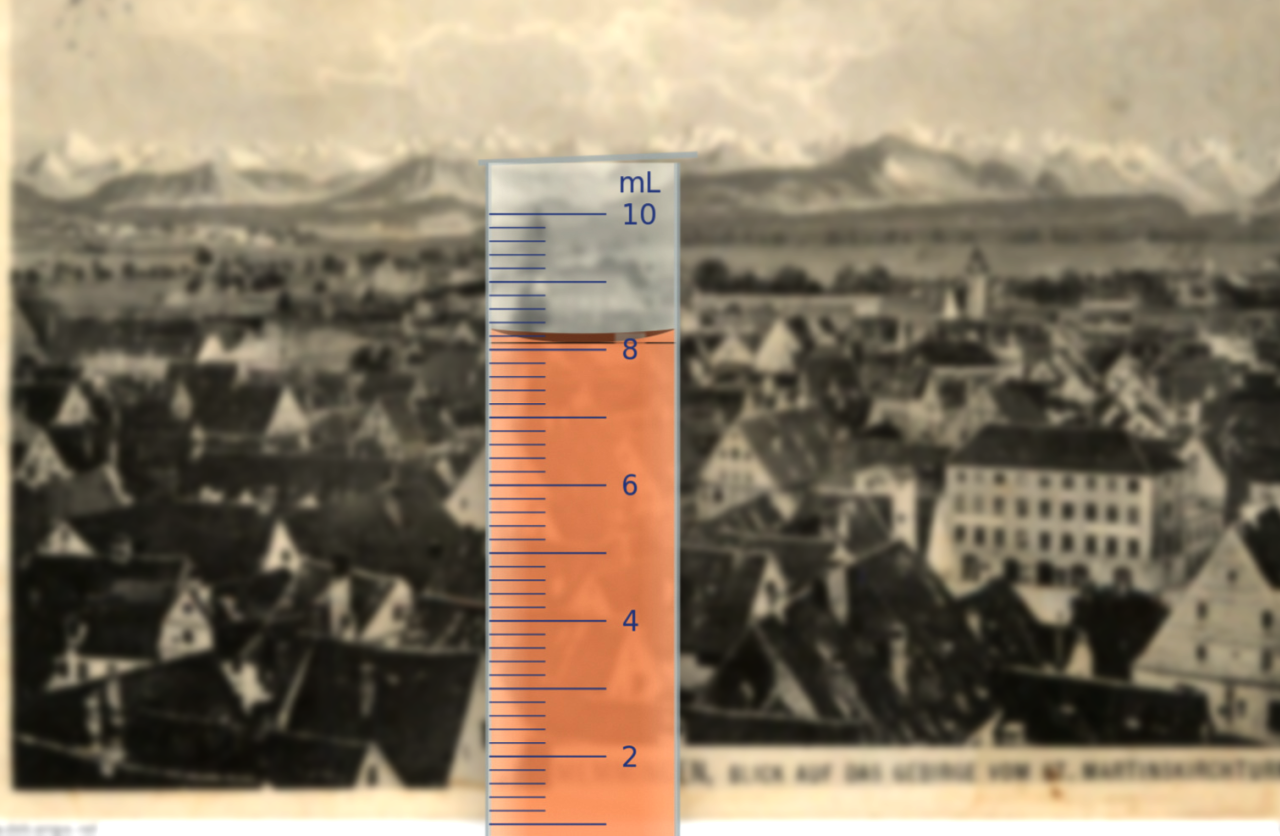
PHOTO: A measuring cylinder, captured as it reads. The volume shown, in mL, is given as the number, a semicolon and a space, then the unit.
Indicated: 8.1; mL
